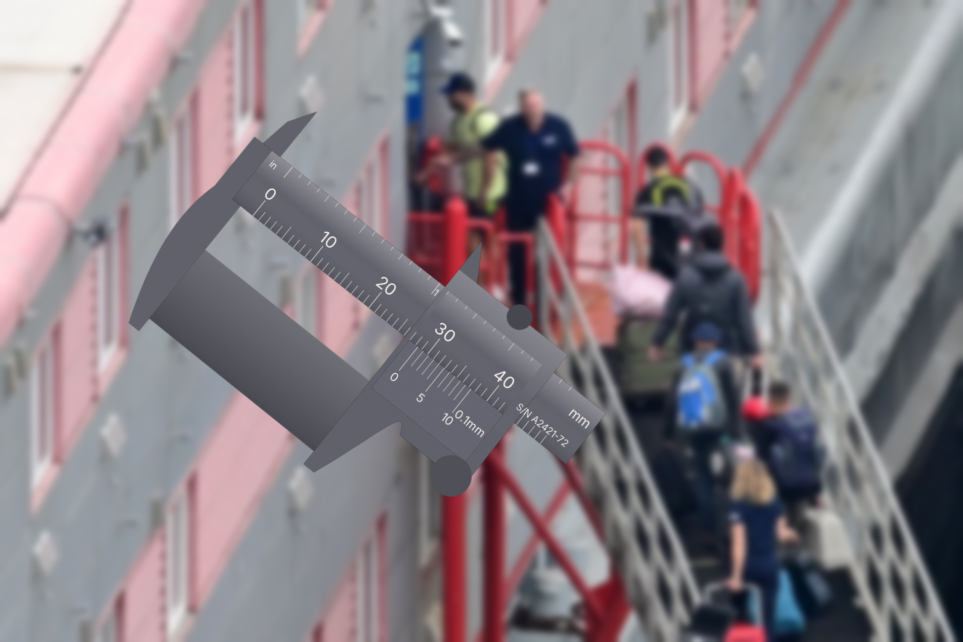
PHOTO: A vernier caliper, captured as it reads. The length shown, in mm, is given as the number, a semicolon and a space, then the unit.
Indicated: 28.4; mm
